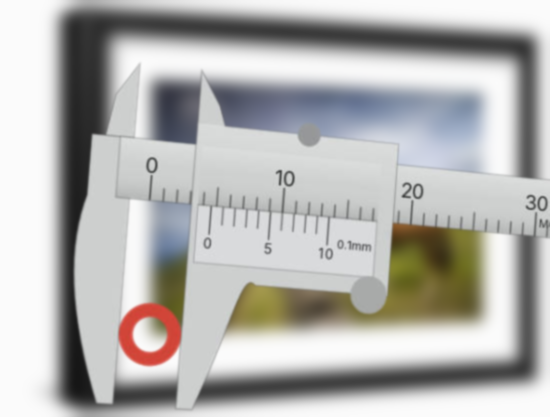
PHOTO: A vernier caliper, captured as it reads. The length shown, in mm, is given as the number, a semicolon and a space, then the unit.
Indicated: 4.6; mm
